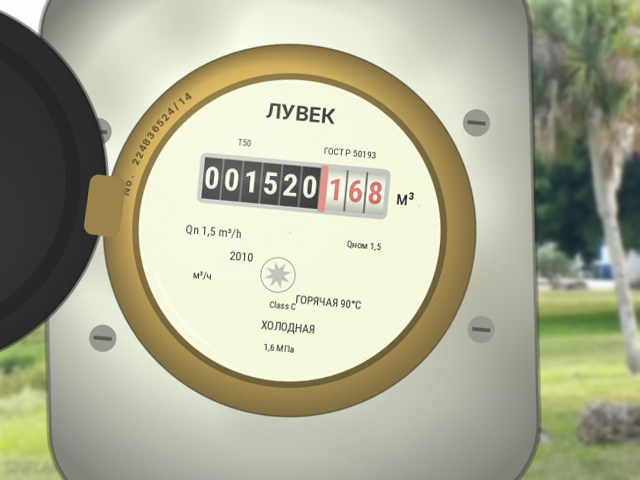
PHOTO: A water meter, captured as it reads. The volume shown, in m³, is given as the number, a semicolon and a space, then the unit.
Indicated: 1520.168; m³
